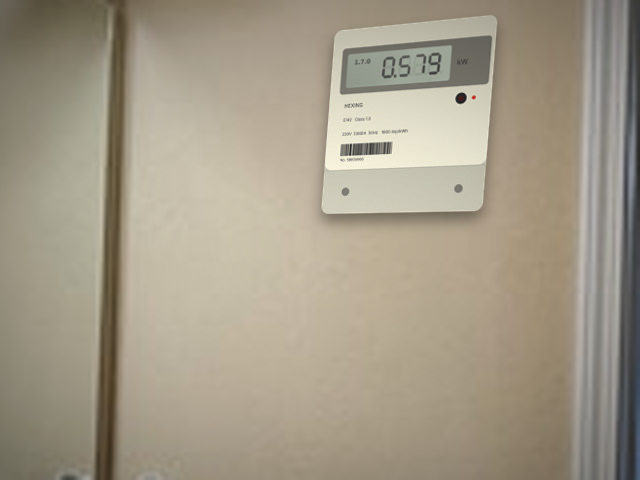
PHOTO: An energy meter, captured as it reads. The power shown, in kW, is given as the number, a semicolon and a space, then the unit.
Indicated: 0.579; kW
